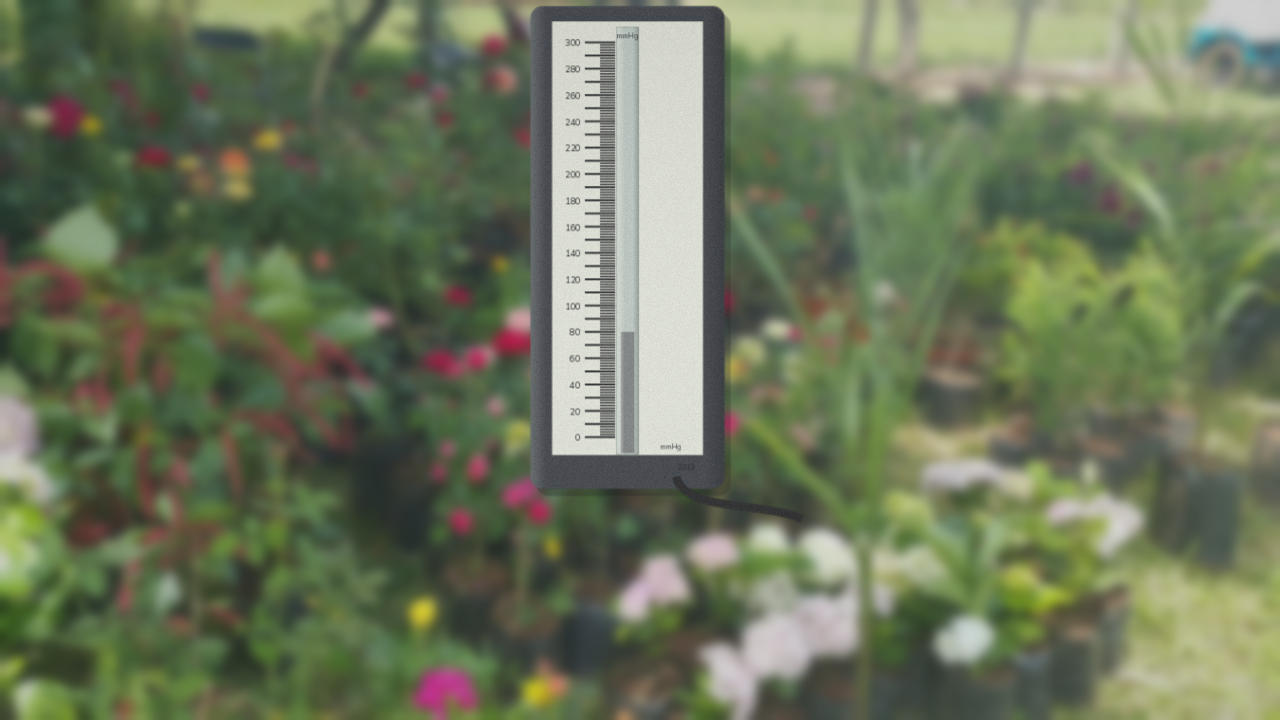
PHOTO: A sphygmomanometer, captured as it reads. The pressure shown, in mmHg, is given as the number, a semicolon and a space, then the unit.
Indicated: 80; mmHg
